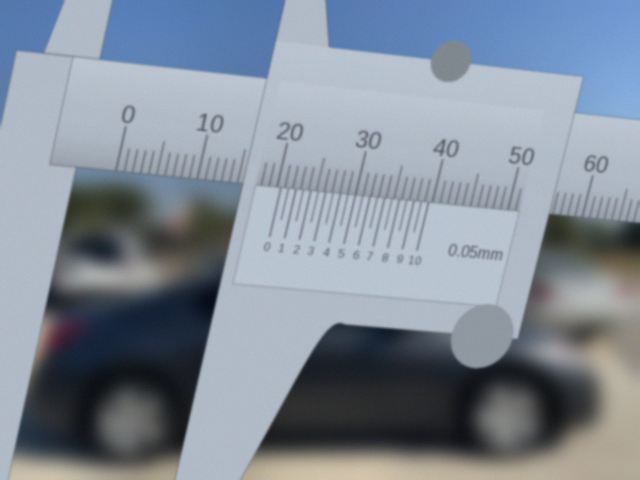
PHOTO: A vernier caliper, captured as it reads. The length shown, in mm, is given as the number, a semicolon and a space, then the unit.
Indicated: 20.5; mm
